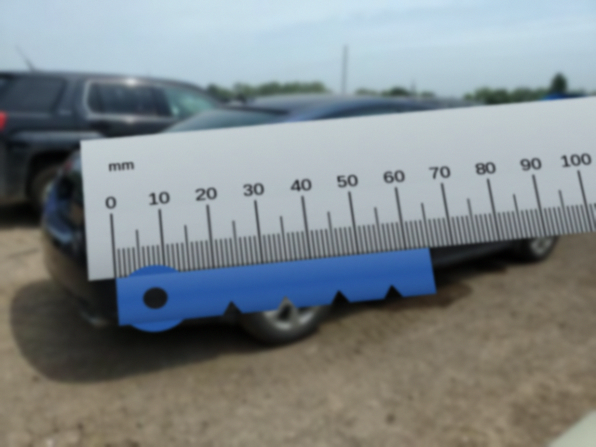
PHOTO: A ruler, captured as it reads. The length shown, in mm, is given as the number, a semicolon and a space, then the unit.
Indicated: 65; mm
